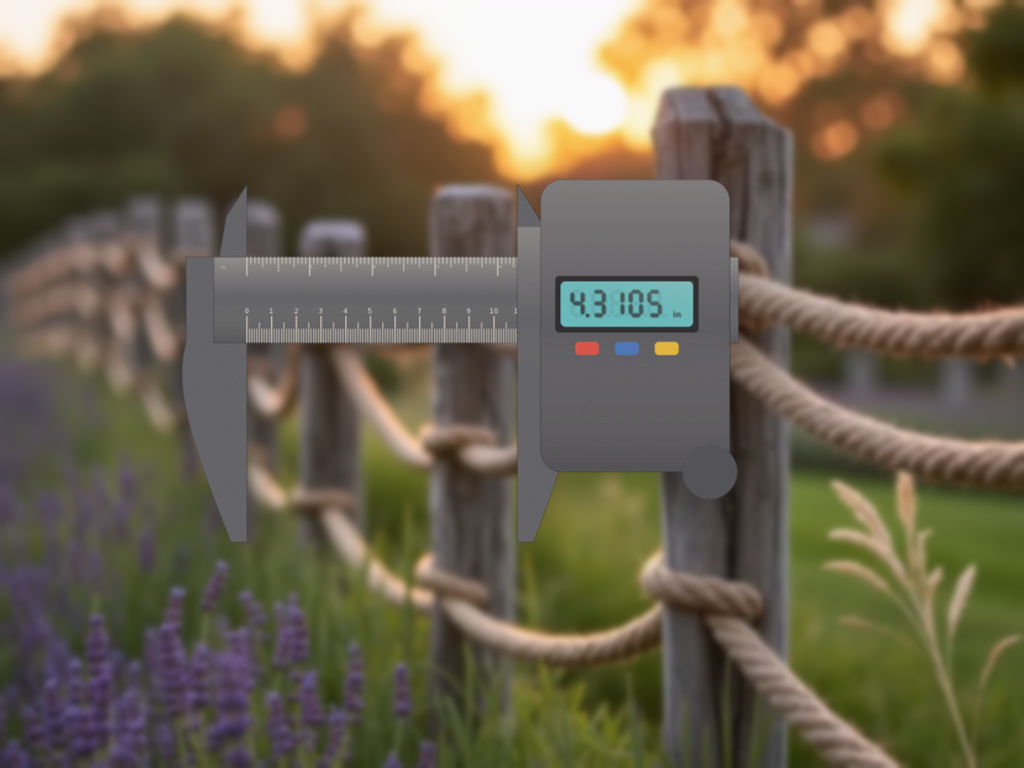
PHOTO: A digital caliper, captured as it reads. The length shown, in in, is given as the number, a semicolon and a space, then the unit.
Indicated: 4.3105; in
